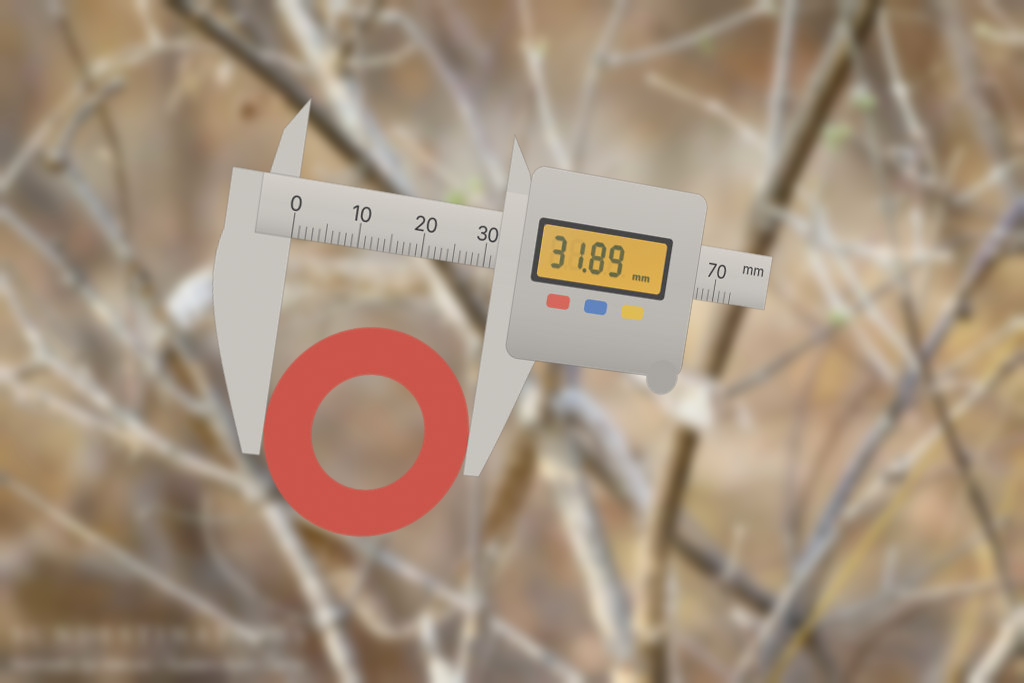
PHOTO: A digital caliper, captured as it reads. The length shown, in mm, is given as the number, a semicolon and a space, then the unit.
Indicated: 31.89; mm
